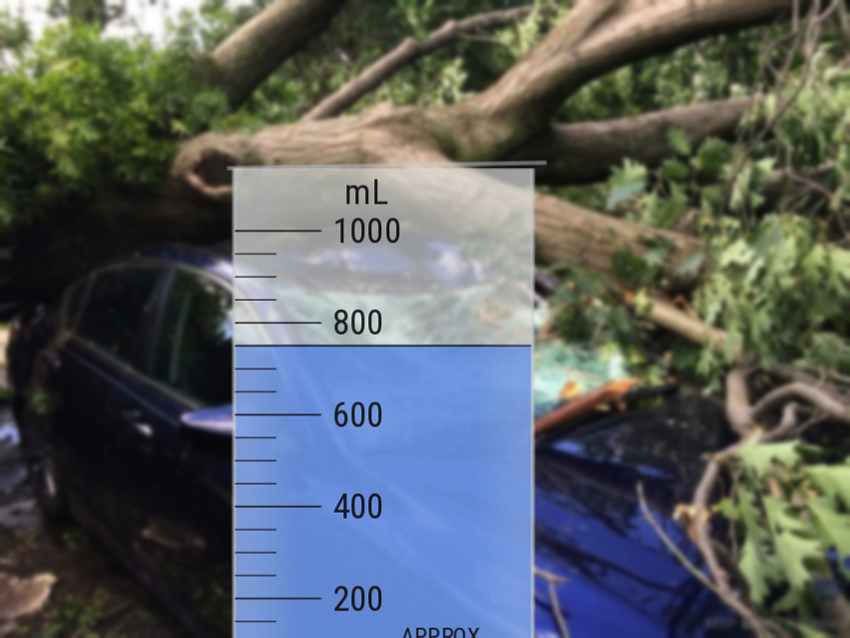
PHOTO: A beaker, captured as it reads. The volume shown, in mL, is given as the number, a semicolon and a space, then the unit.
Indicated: 750; mL
